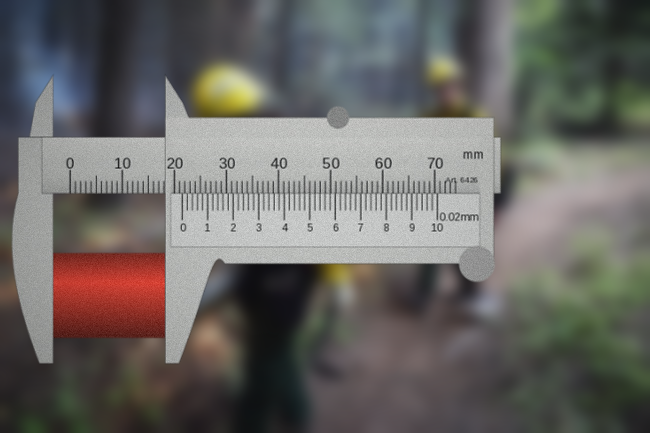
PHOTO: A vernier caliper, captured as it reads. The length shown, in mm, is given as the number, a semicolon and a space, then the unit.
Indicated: 21.5; mm
